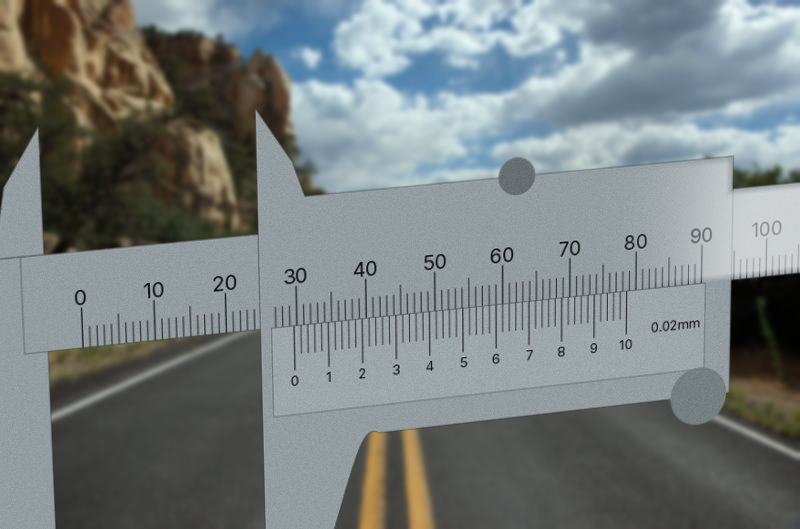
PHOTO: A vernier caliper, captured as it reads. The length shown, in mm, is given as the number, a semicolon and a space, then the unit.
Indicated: 29.6; mm
